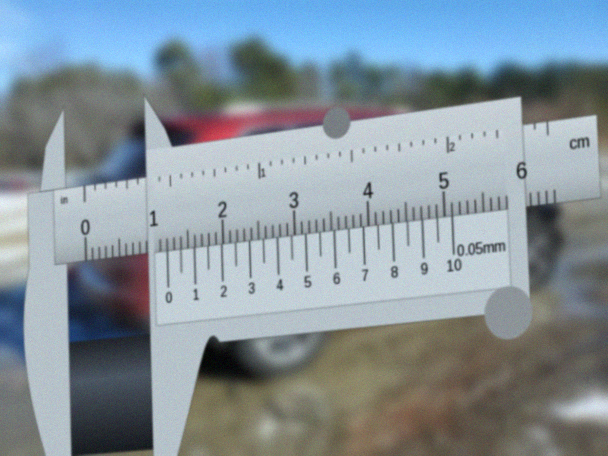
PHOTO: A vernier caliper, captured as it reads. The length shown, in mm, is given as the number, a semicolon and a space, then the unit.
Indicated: 12.0; mm
